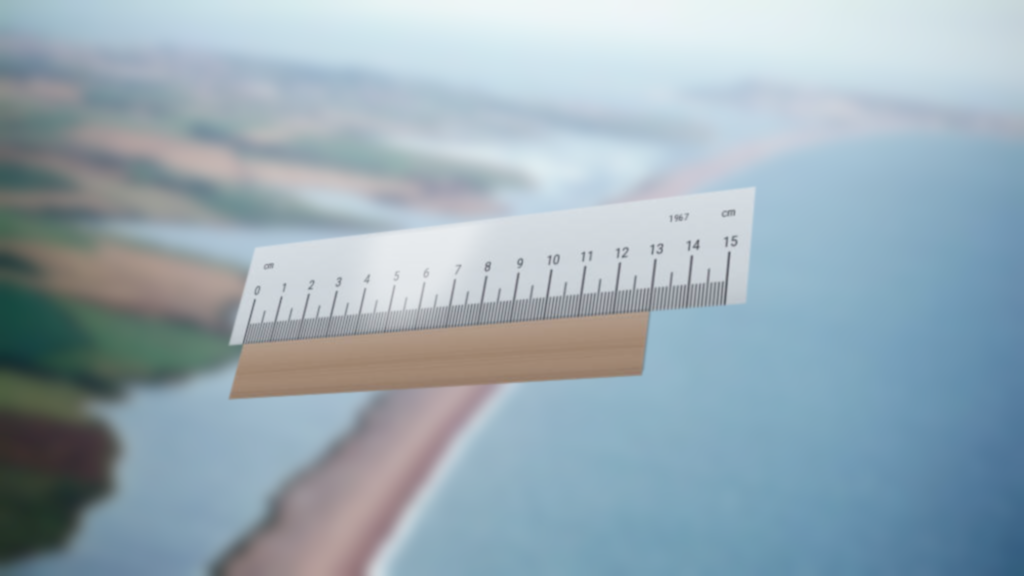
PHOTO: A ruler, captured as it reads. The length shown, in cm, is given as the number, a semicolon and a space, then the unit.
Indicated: 13; cm
